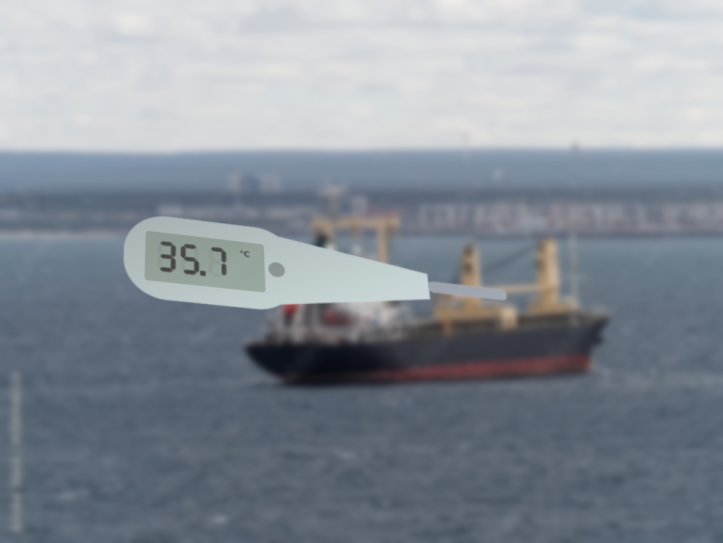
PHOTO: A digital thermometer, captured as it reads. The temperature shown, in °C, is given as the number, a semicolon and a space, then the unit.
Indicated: 35.7; °C
